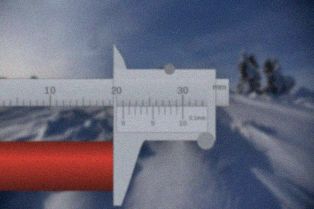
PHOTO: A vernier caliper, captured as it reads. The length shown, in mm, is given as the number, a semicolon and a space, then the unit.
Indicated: 21.0; mm
